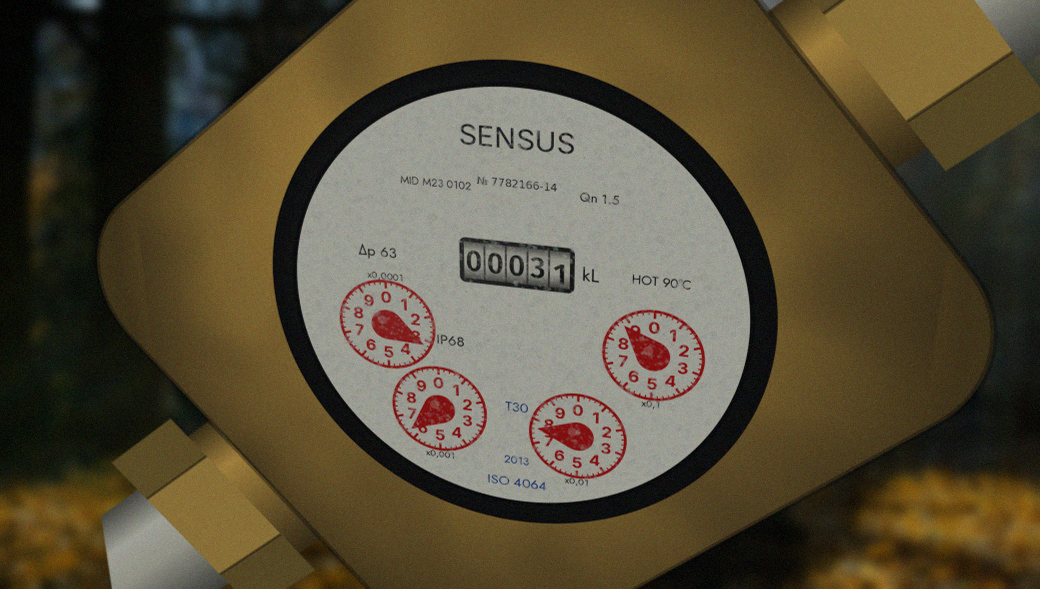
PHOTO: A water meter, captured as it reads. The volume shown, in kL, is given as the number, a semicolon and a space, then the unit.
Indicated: 30.8763; kL
